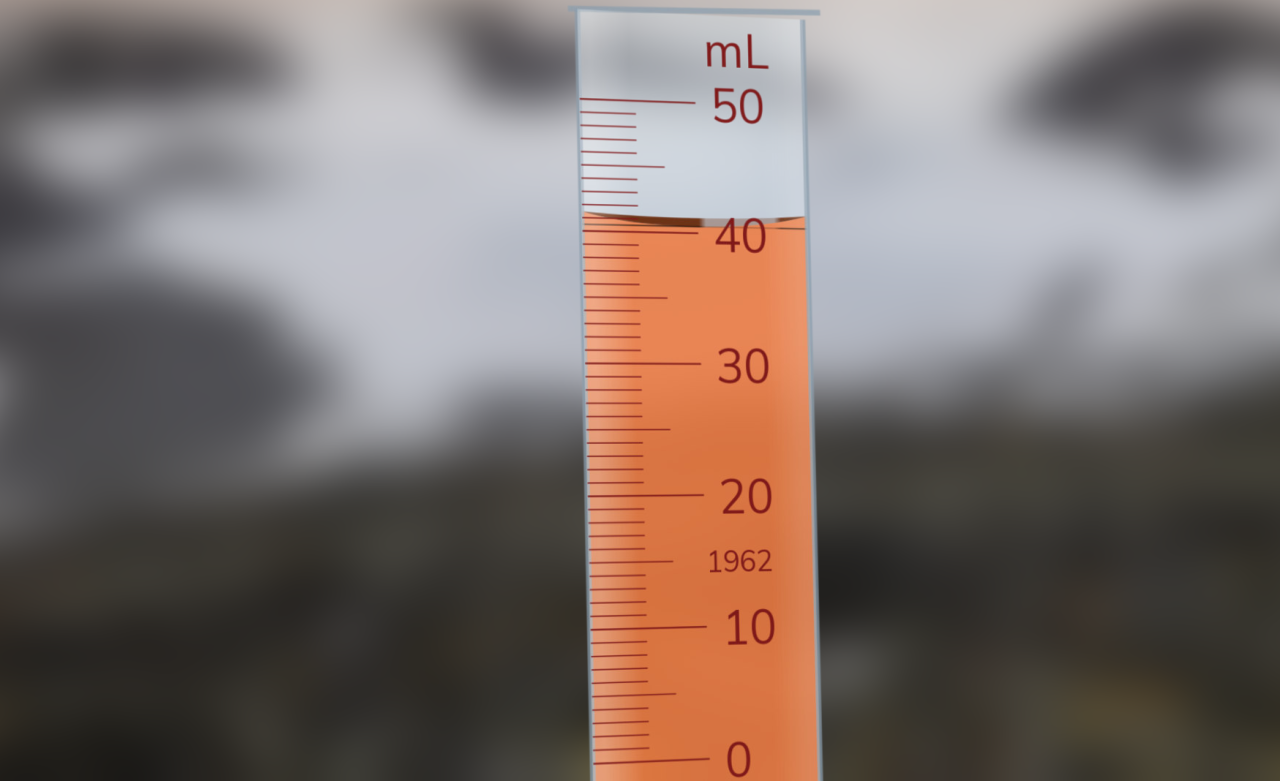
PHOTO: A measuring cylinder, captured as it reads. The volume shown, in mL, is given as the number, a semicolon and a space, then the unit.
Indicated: 40.5; mL
